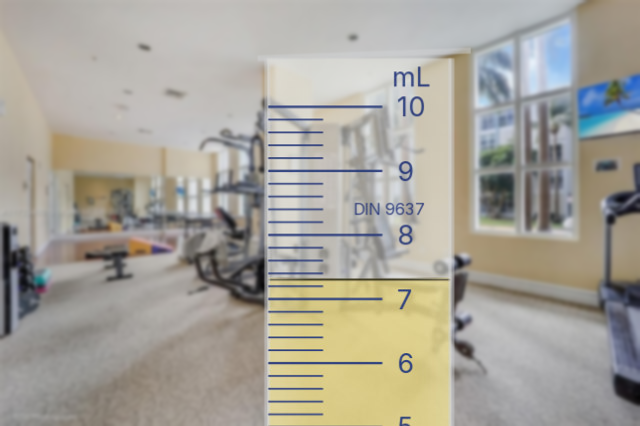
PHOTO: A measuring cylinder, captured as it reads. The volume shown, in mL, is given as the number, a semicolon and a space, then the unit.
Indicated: 7.3; mL
